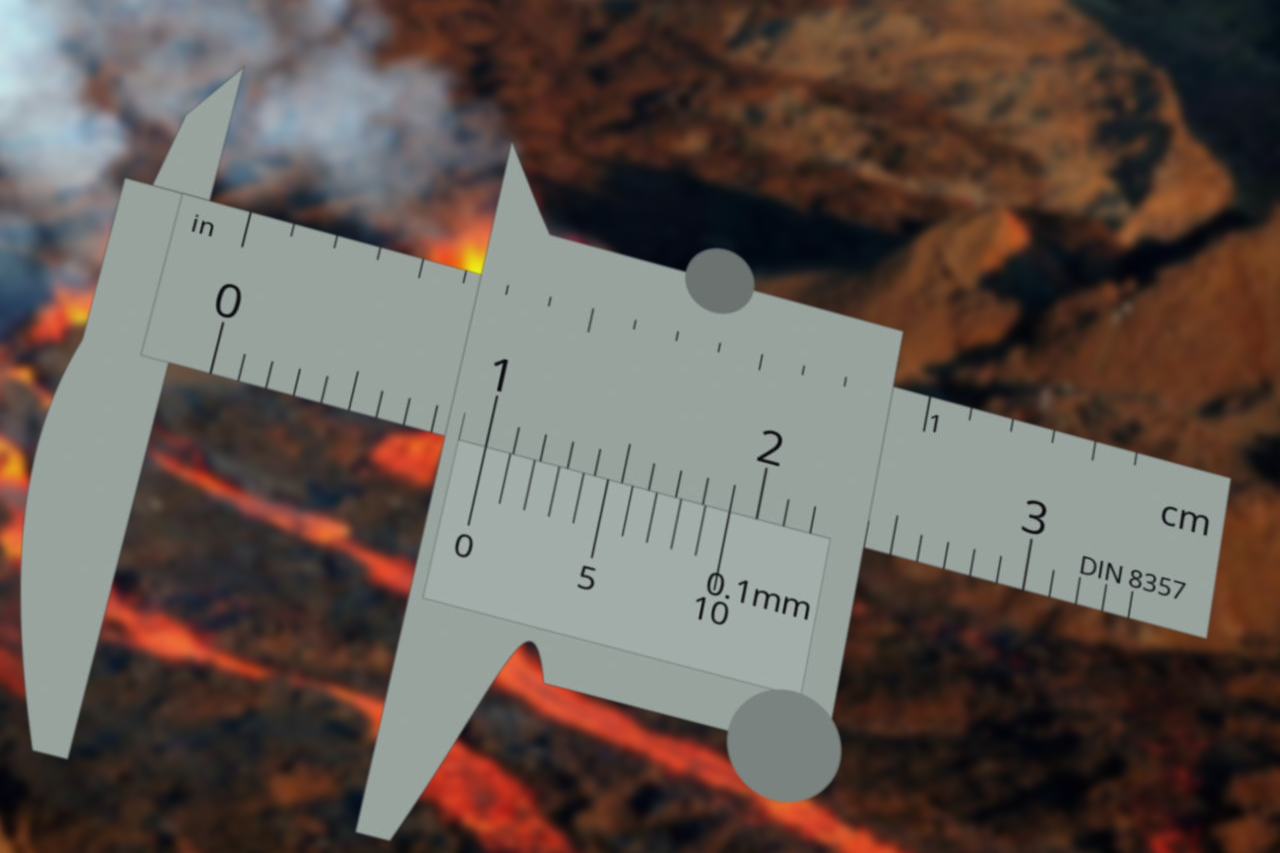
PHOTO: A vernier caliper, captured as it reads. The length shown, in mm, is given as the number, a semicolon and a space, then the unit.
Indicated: 10.0; mm
